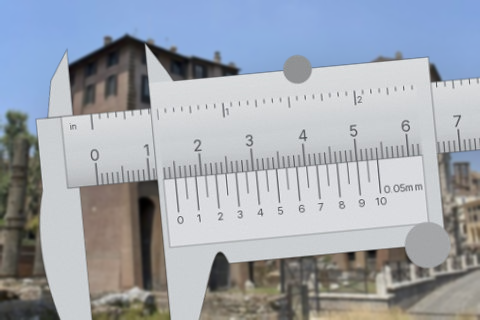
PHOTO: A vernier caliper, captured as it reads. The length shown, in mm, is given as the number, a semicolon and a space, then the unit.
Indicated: 15.0; mm
